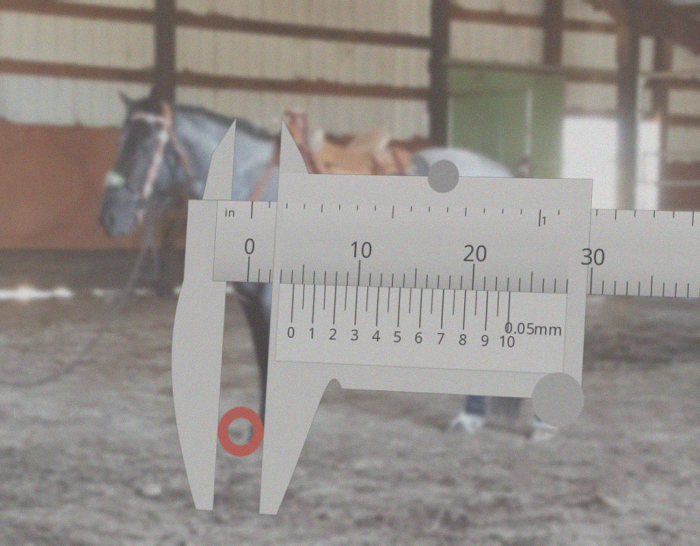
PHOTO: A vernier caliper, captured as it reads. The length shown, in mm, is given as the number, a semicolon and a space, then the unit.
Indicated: 4.2; mm
